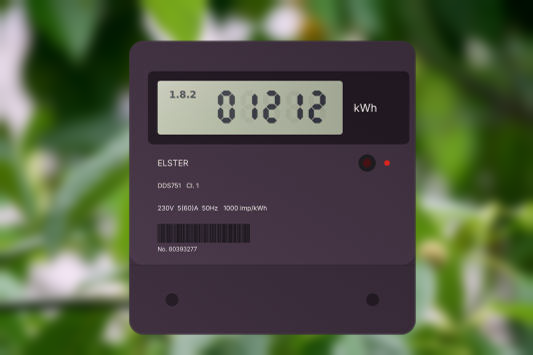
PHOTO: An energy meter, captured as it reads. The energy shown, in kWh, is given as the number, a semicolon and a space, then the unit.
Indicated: 1212; kWh
